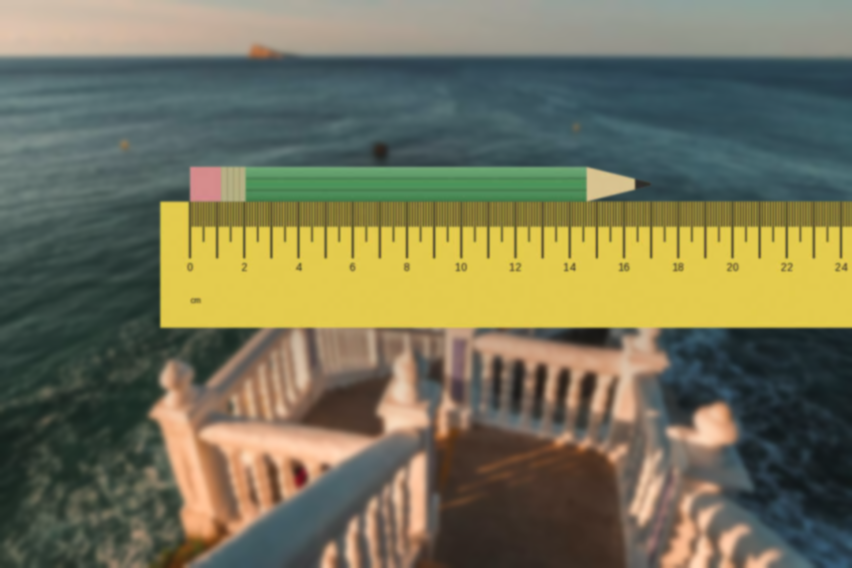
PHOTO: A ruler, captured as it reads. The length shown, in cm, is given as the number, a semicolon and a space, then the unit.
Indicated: 17; cm
